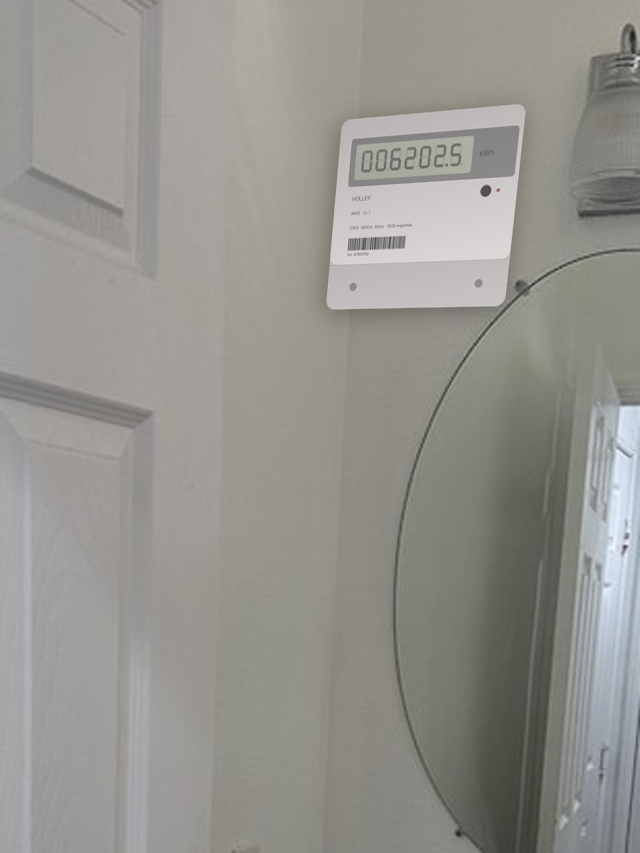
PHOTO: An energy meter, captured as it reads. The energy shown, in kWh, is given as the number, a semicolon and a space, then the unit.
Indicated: 6202.5; kWh
